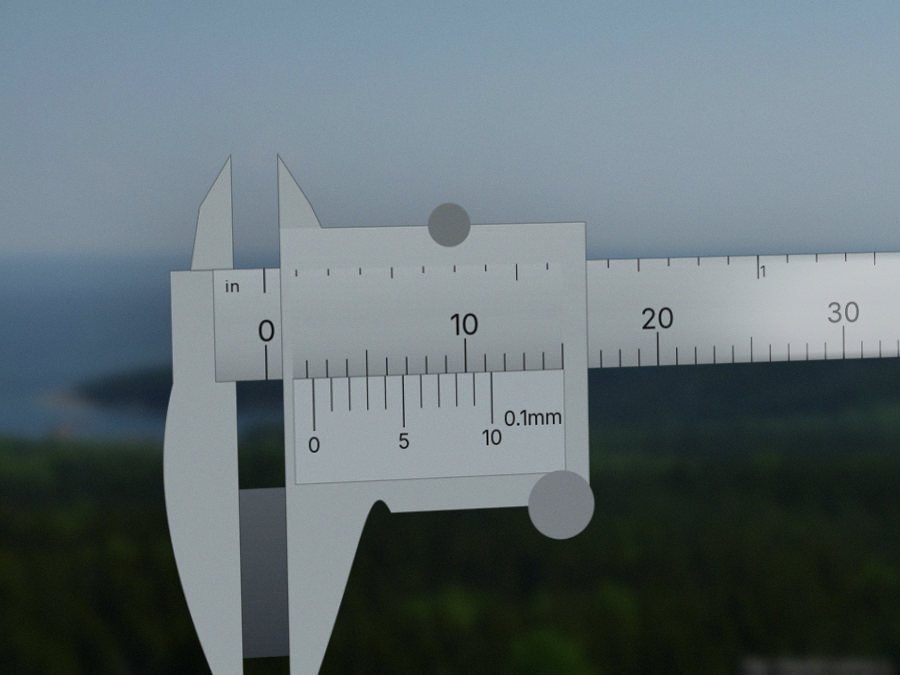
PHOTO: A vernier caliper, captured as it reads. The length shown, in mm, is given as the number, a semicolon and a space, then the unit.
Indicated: 2.3; mm
